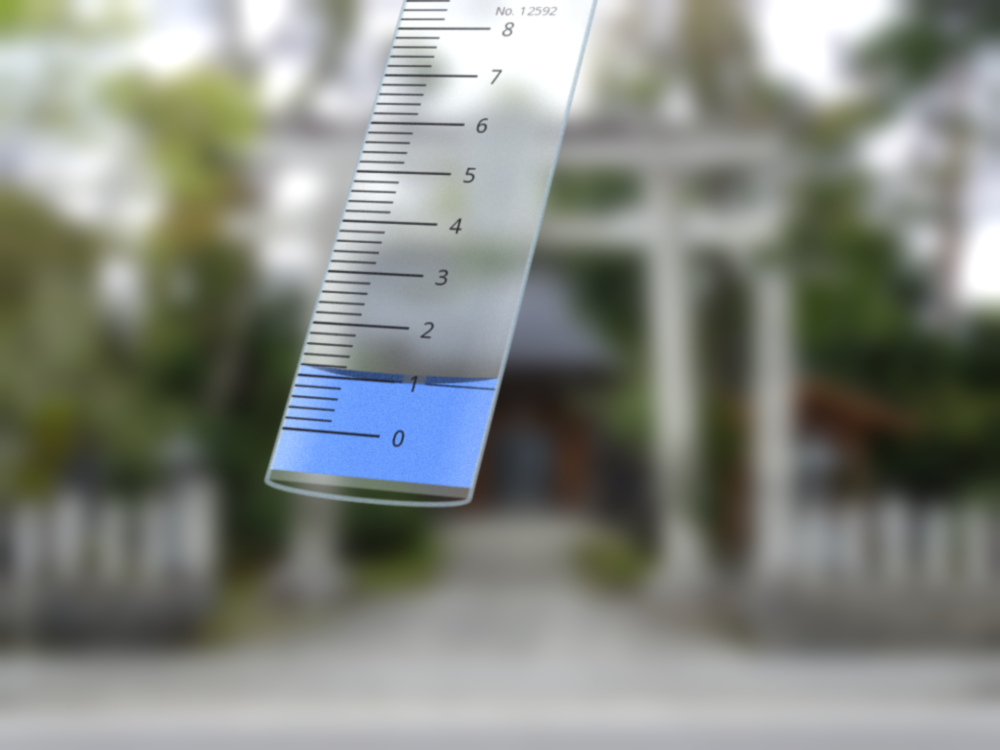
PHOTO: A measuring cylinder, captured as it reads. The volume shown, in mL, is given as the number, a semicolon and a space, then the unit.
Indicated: 1; mL
